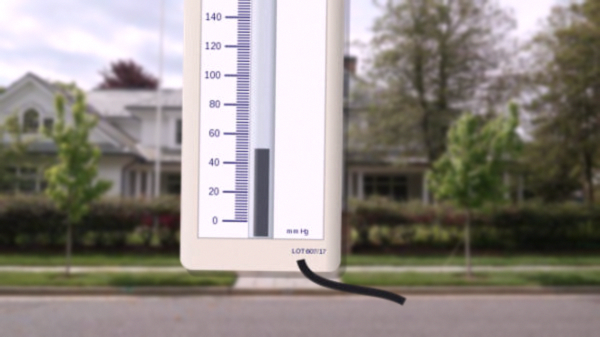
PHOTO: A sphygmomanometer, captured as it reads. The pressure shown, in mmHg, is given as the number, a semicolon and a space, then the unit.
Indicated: 50; mmHg
